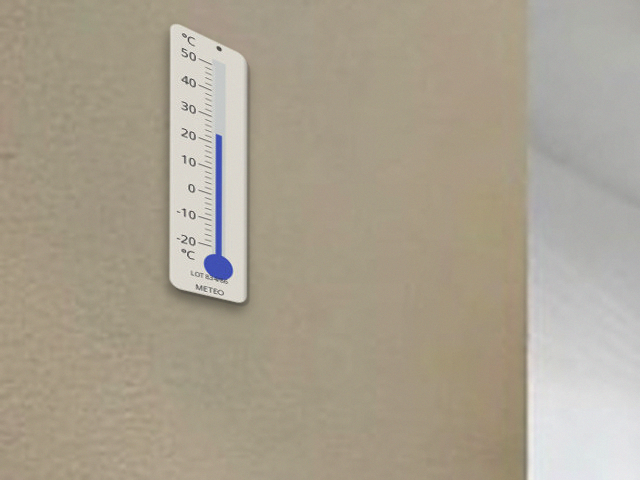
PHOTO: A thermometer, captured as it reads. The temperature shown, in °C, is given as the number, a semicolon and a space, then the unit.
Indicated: 24; °C
